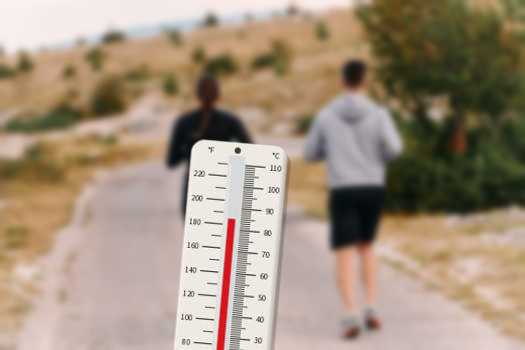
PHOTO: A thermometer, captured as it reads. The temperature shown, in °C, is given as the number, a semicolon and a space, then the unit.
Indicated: 85; °C
